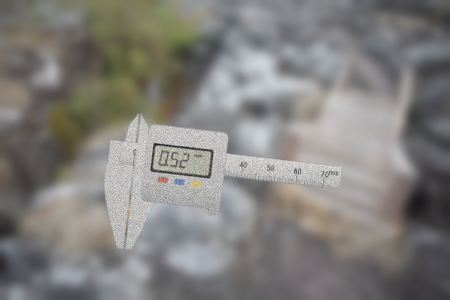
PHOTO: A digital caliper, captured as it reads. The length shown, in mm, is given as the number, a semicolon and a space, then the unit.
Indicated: 0.52; mm
